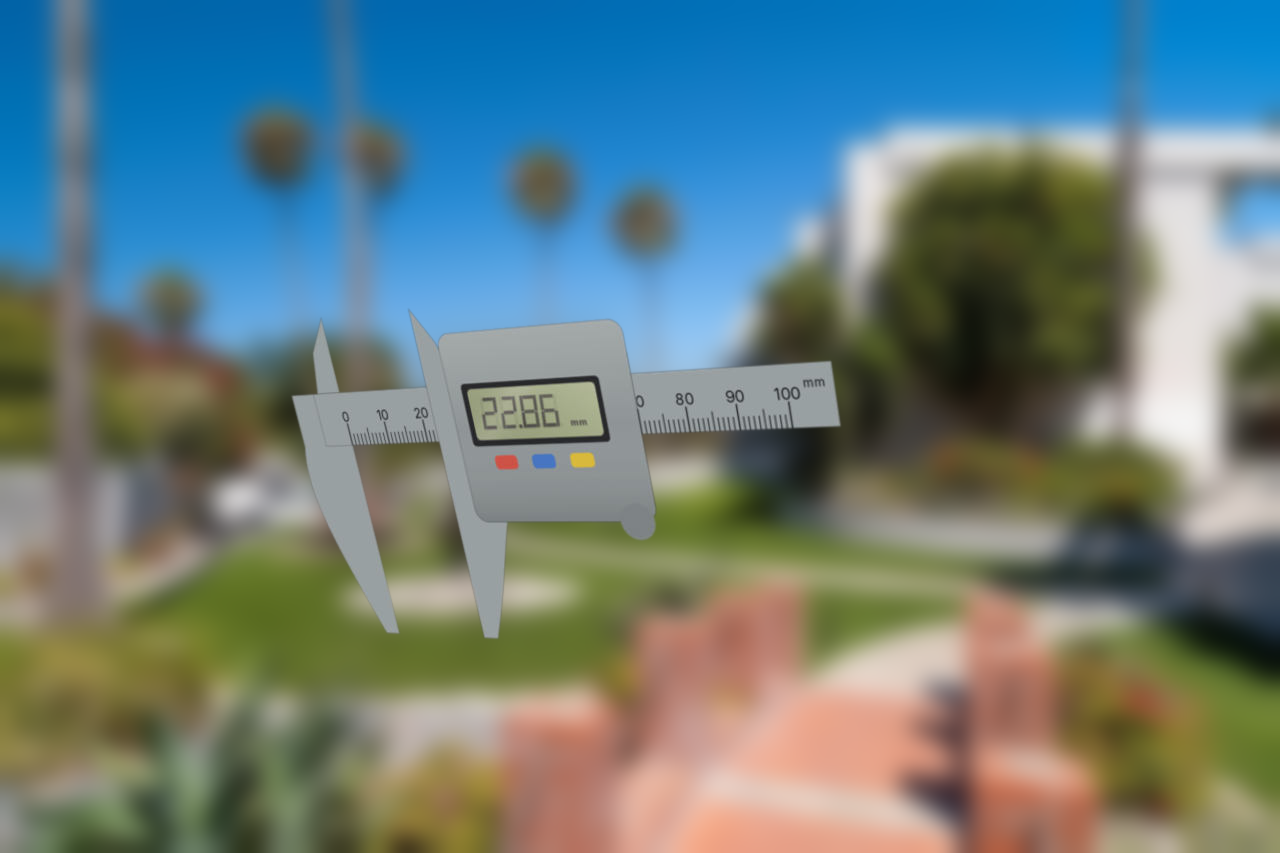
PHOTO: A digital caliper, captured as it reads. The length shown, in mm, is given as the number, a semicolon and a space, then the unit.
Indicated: 22.86; mm
